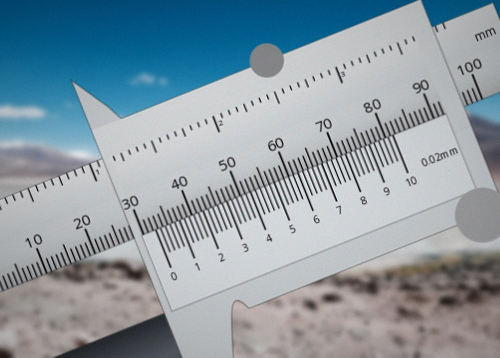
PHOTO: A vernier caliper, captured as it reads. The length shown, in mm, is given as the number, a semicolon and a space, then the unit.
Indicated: 32.5; mm
